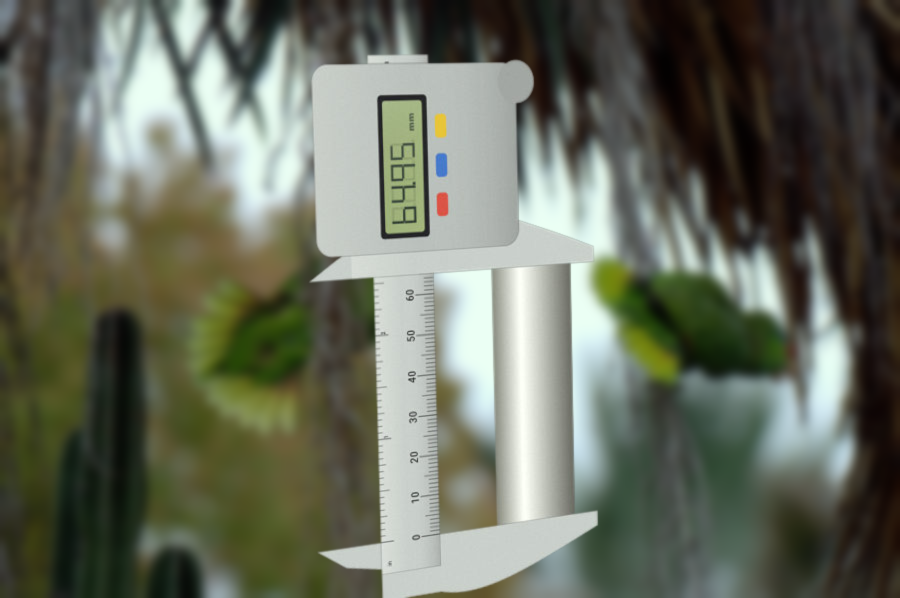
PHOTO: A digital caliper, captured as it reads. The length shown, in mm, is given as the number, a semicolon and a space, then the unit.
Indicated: 64.95; mm
